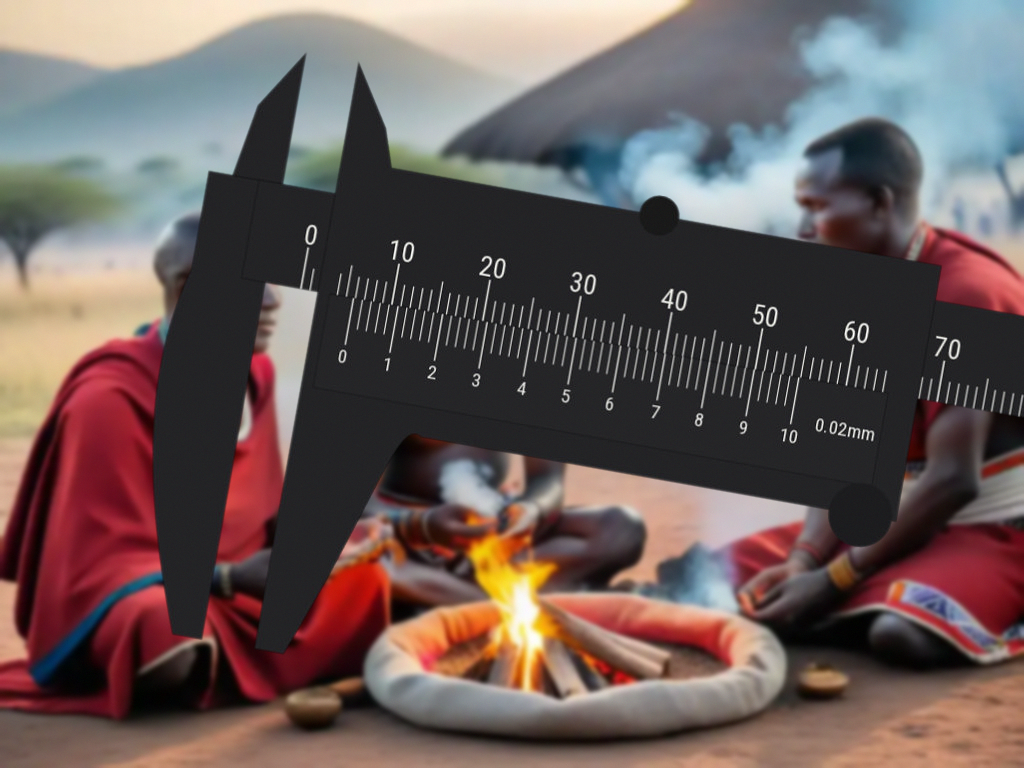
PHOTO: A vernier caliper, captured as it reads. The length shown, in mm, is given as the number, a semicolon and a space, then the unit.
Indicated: 5.8; mm
